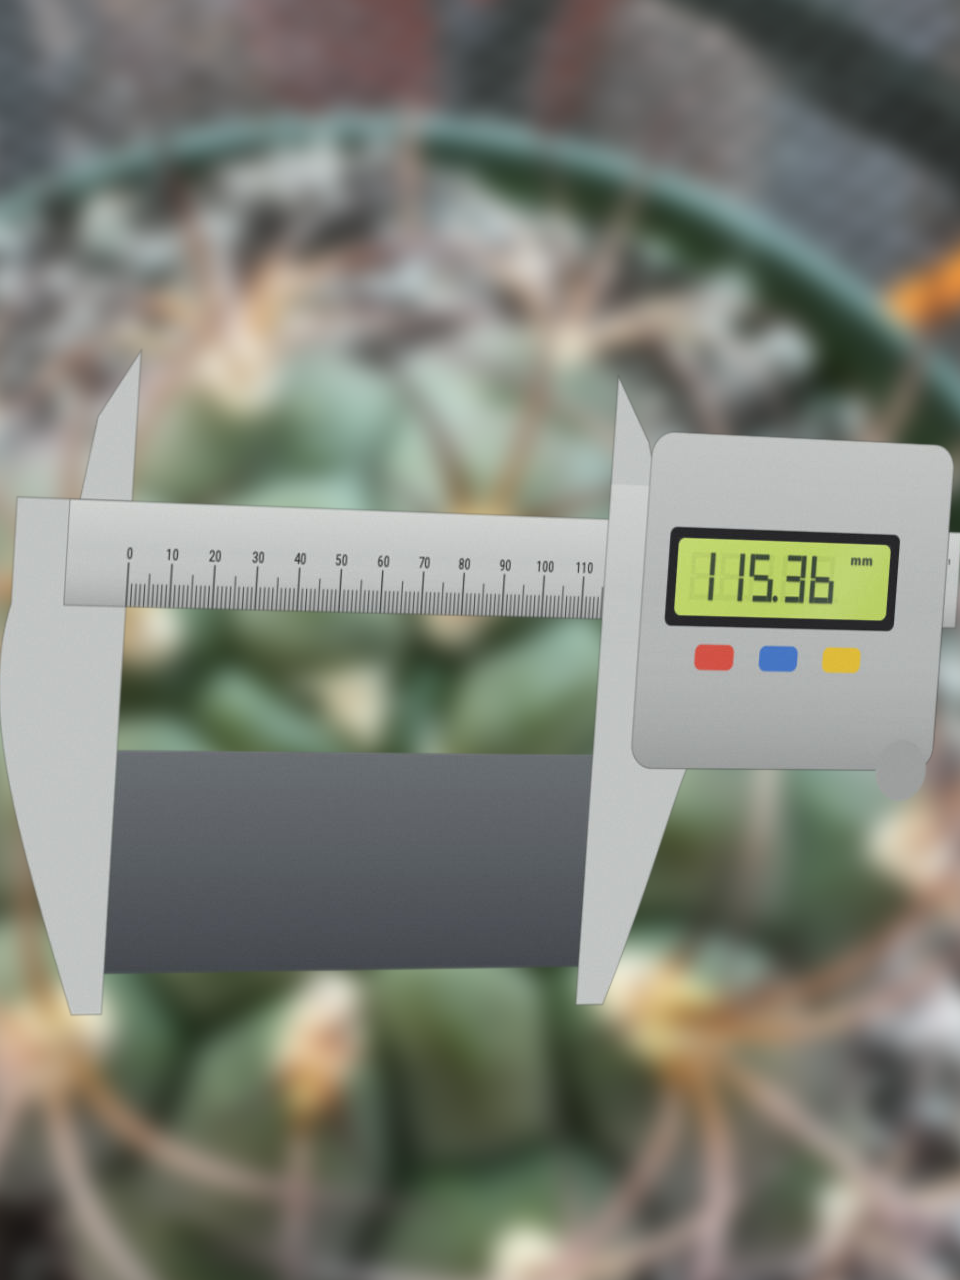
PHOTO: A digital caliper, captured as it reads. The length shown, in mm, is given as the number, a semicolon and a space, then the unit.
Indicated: 115.36; mm
